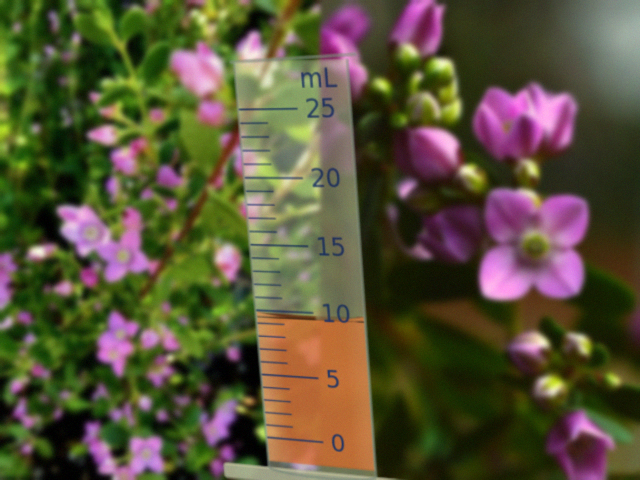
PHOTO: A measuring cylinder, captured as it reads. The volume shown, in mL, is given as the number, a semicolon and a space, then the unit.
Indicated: 9.5; mL
